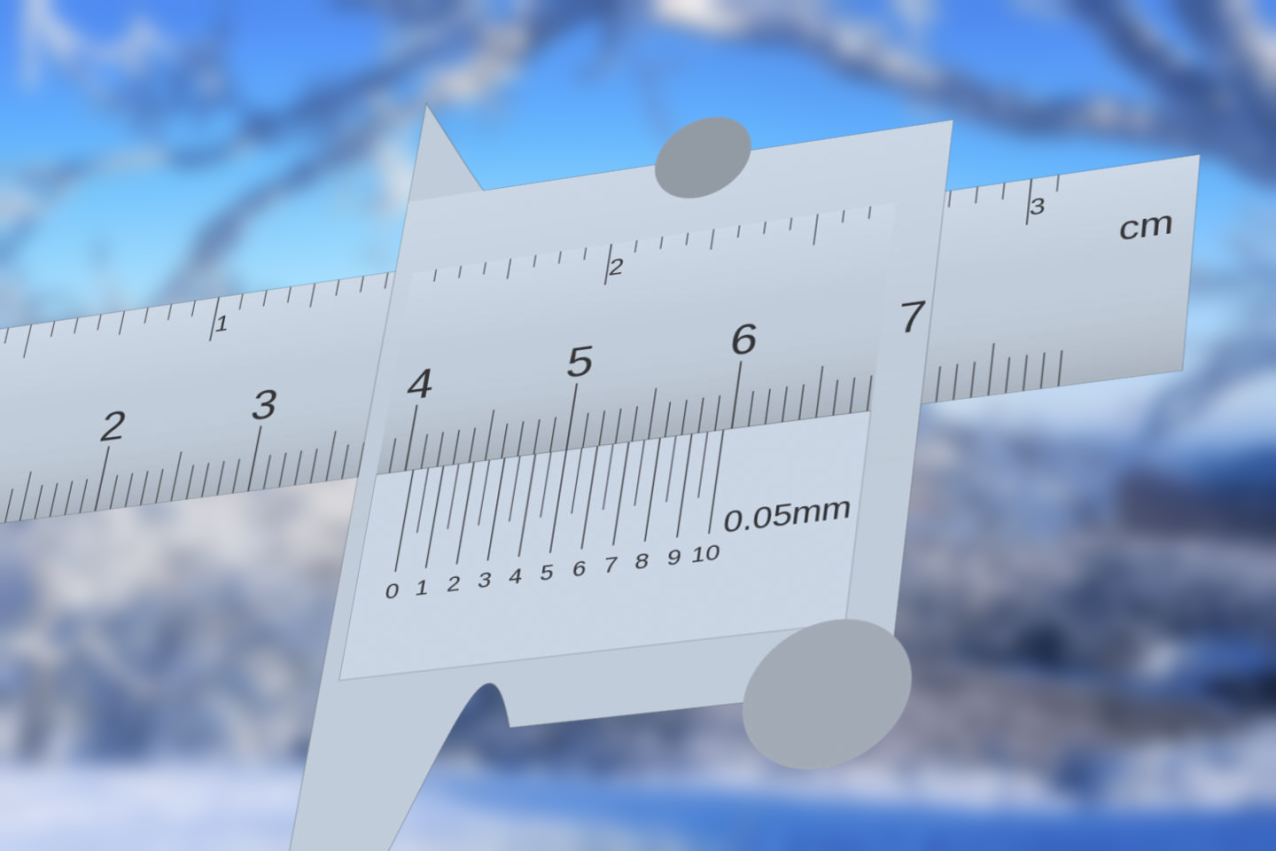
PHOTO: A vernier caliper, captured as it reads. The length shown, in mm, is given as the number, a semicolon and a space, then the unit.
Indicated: 40.5; mm
